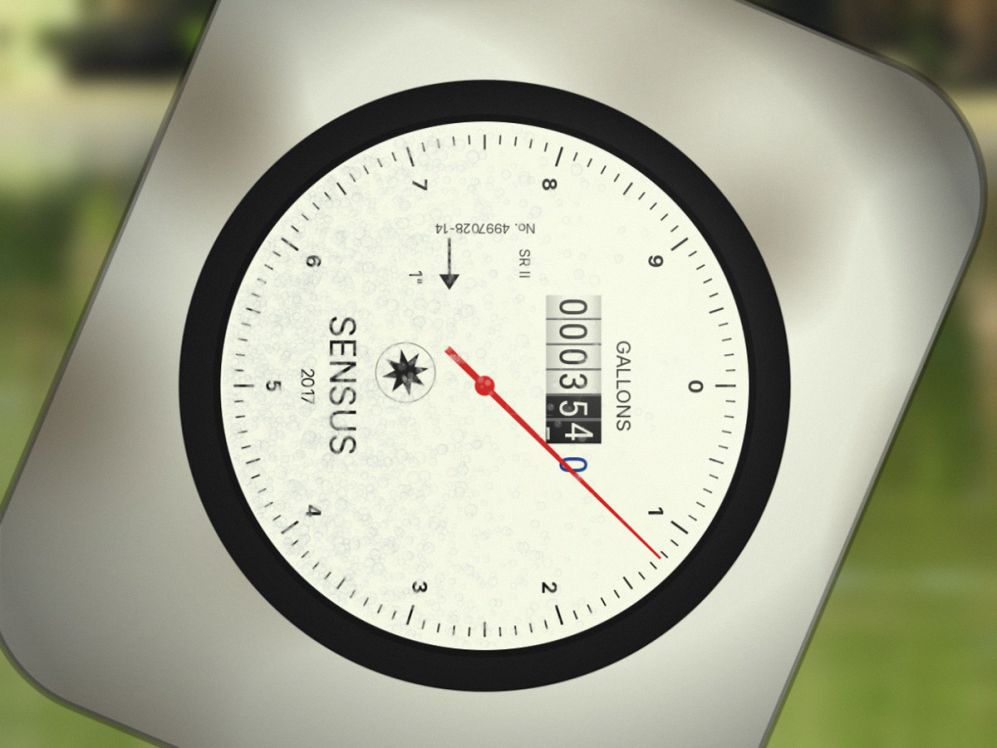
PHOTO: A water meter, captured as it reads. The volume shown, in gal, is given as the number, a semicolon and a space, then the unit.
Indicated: 3541.2; gal
